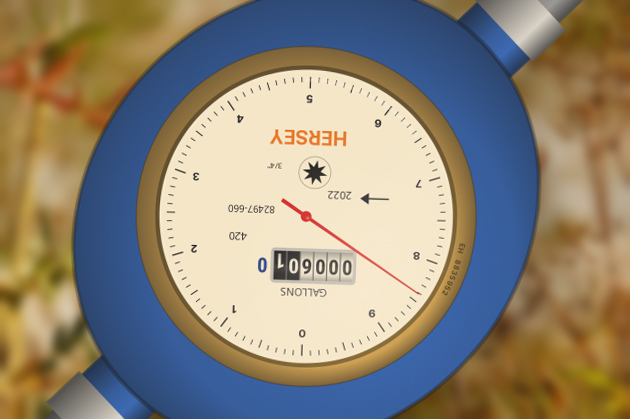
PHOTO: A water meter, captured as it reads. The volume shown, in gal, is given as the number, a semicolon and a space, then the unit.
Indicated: 6008.4; gal
